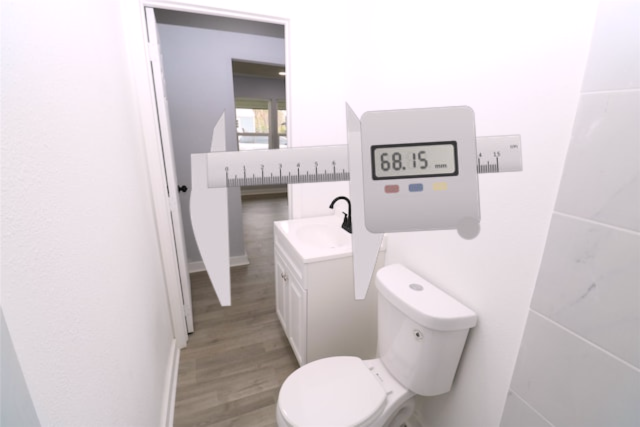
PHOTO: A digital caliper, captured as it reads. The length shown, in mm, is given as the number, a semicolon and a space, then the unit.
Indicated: 68.15; mm
